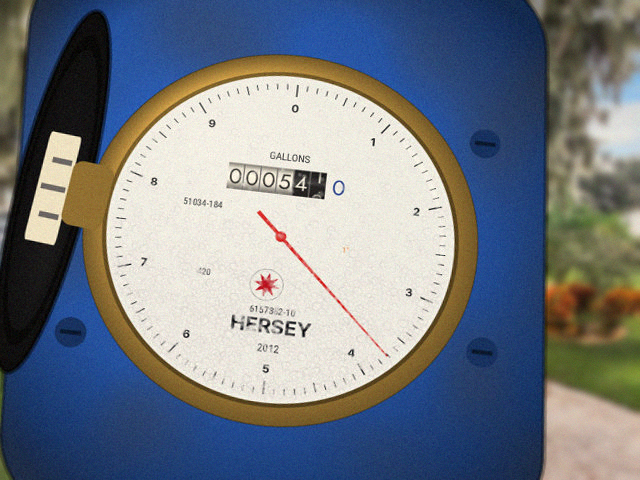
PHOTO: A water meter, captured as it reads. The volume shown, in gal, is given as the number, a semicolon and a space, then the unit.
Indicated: 5413.7; gal
